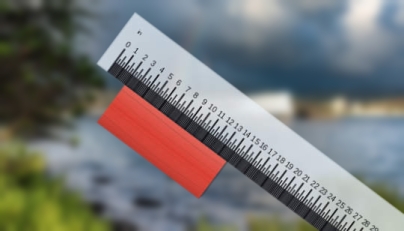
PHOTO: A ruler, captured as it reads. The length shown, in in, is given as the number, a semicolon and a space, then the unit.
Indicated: 12; in
